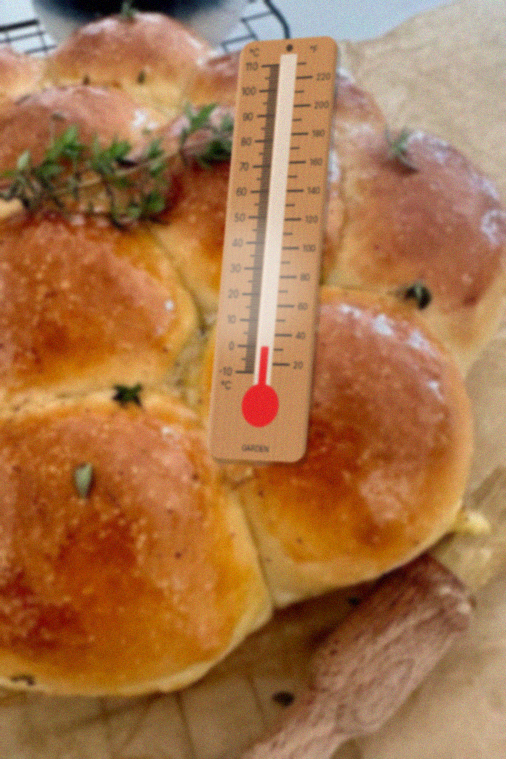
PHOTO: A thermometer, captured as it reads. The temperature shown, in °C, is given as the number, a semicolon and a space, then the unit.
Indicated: 0; °C
